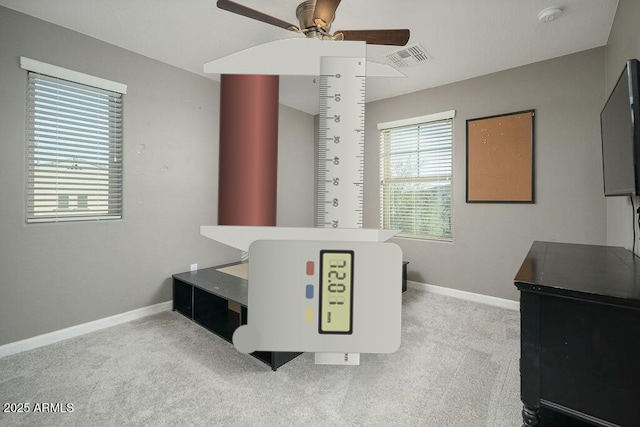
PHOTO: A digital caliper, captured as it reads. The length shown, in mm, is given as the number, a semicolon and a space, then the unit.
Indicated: 72.01; mm
